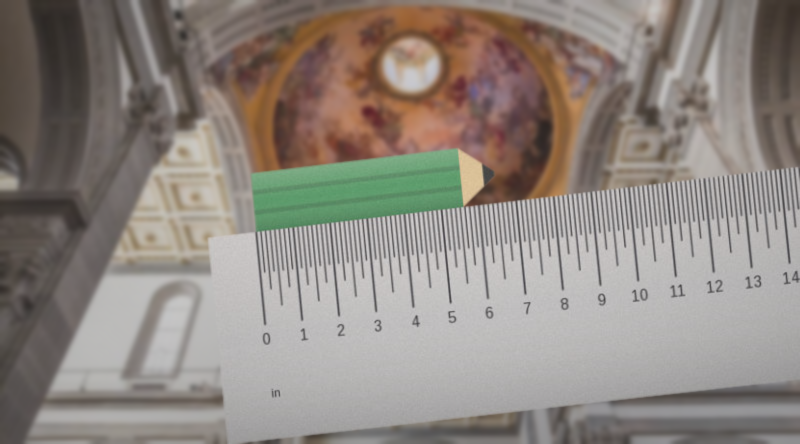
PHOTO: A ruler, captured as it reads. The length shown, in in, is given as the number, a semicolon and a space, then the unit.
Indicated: 6.5; in
